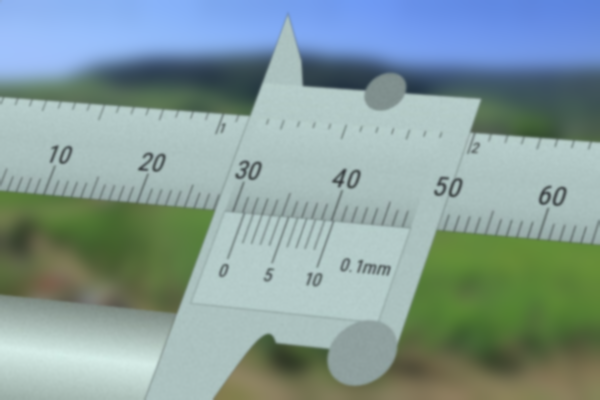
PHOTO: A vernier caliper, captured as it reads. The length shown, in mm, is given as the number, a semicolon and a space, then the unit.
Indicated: 31.2; mm
